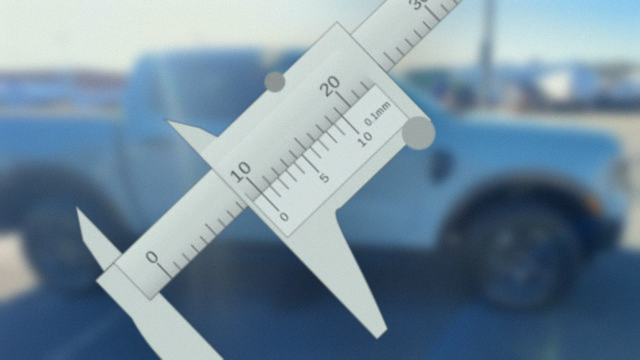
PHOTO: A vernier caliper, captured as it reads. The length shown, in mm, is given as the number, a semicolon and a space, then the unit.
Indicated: 10.0; mm
